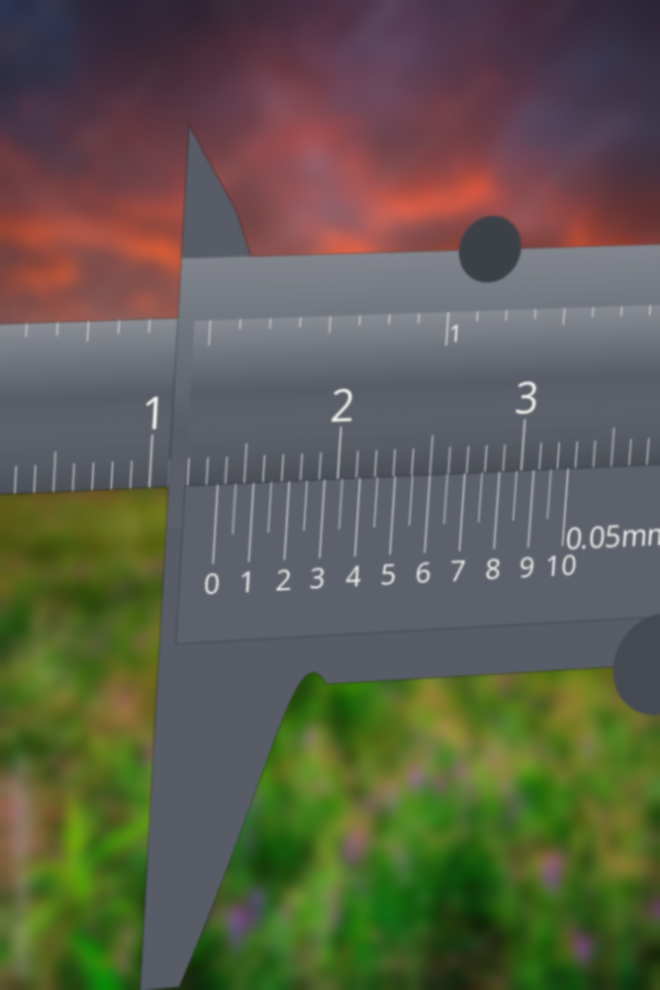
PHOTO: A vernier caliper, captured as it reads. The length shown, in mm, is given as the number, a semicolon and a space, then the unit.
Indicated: 13.6; mm
